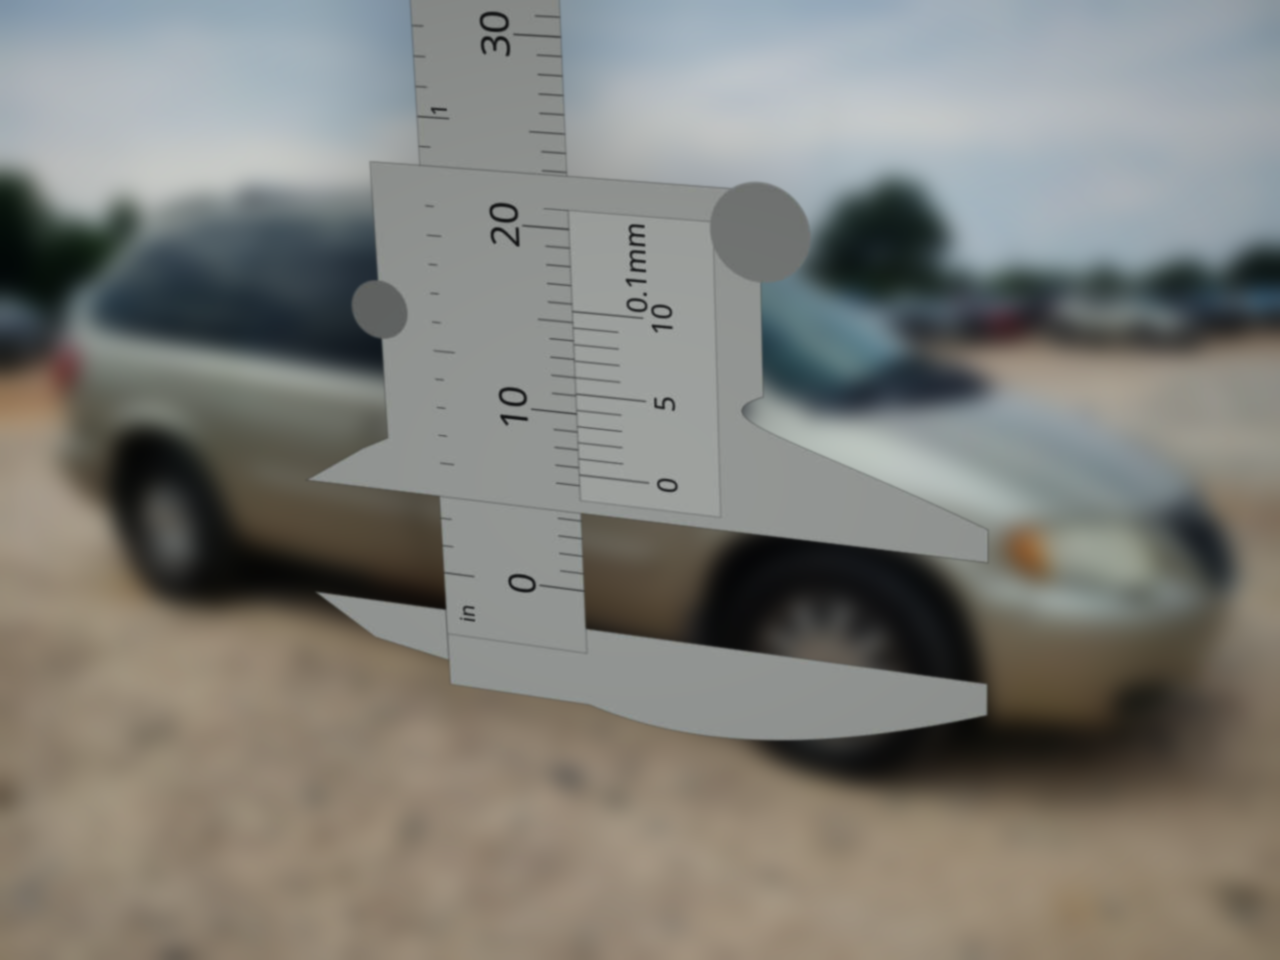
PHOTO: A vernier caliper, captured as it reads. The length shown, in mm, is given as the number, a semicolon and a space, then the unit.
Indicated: 6.6; mm
